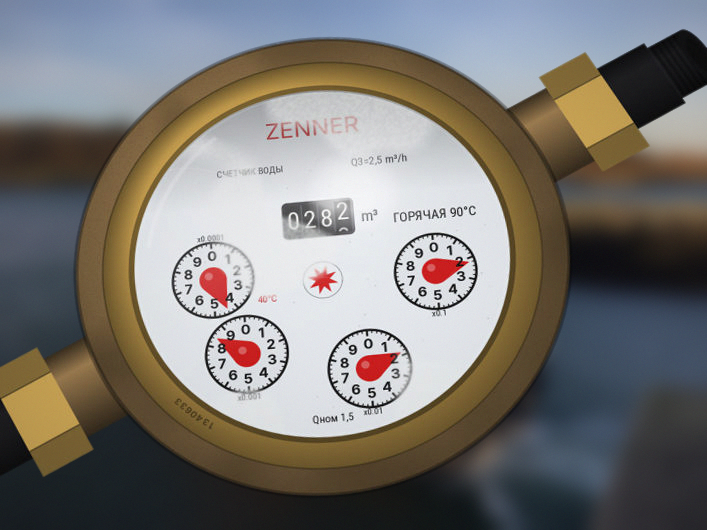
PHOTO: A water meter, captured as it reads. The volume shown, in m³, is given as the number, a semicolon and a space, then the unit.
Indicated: 282.2184; m³
